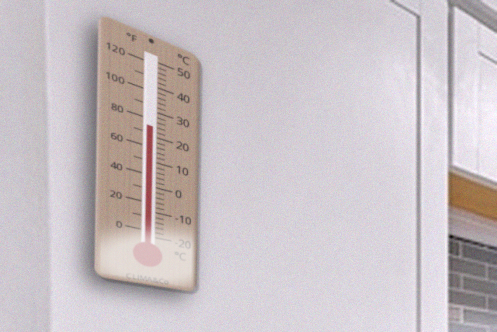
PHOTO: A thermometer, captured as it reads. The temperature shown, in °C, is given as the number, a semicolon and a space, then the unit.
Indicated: 24; °C
